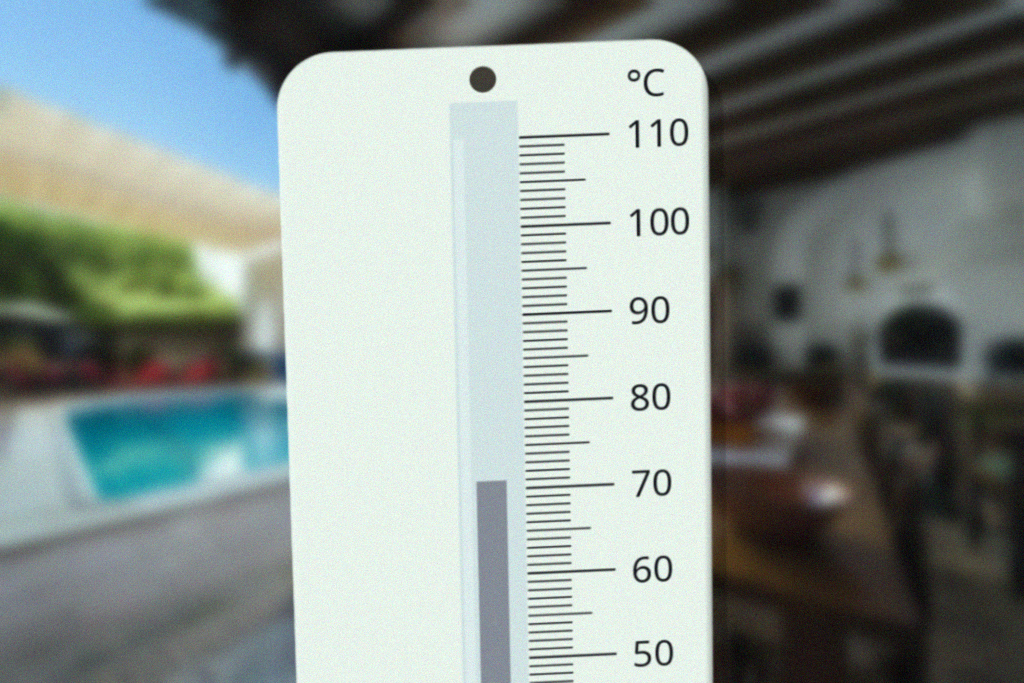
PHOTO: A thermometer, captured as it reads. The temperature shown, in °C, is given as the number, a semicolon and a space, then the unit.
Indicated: 71; °C
